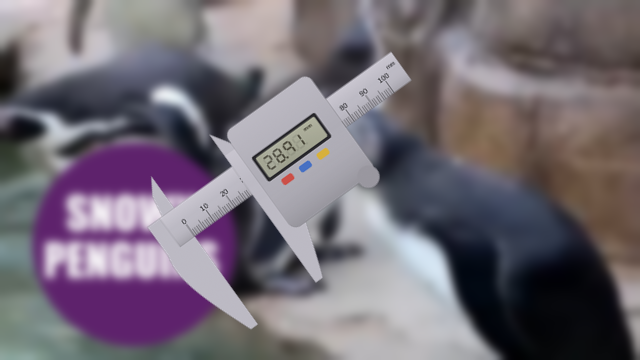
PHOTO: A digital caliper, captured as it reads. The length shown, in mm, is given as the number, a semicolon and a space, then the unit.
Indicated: 28.91; mm
